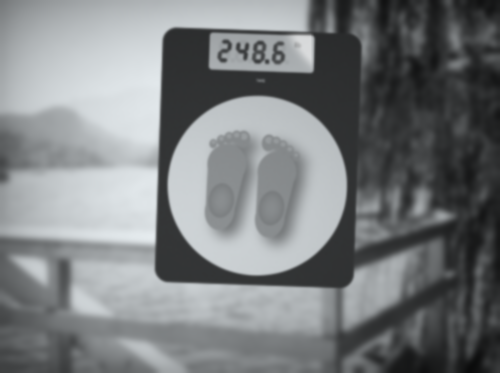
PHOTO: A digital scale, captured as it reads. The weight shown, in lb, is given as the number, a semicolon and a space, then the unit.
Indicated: 248.6; lb
